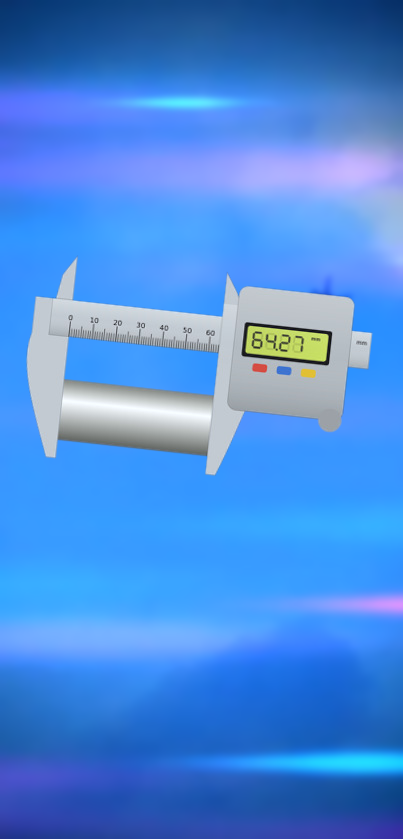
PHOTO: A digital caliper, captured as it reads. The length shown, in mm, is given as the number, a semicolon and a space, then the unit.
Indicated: 64.27; mm
